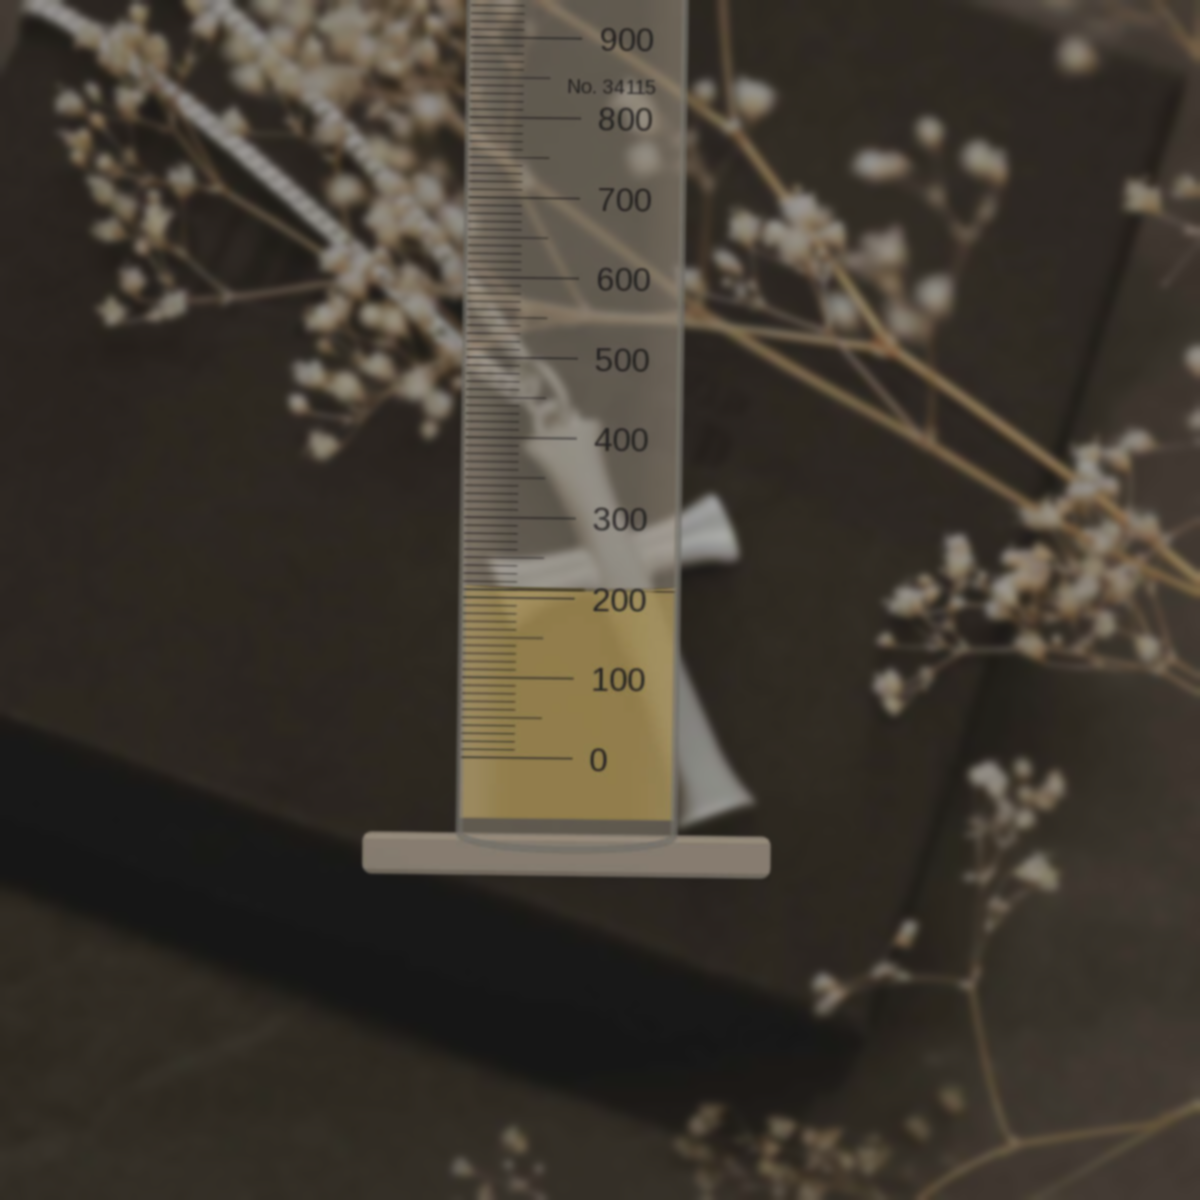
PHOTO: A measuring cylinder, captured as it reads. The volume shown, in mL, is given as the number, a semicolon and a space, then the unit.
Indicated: 210; mL
